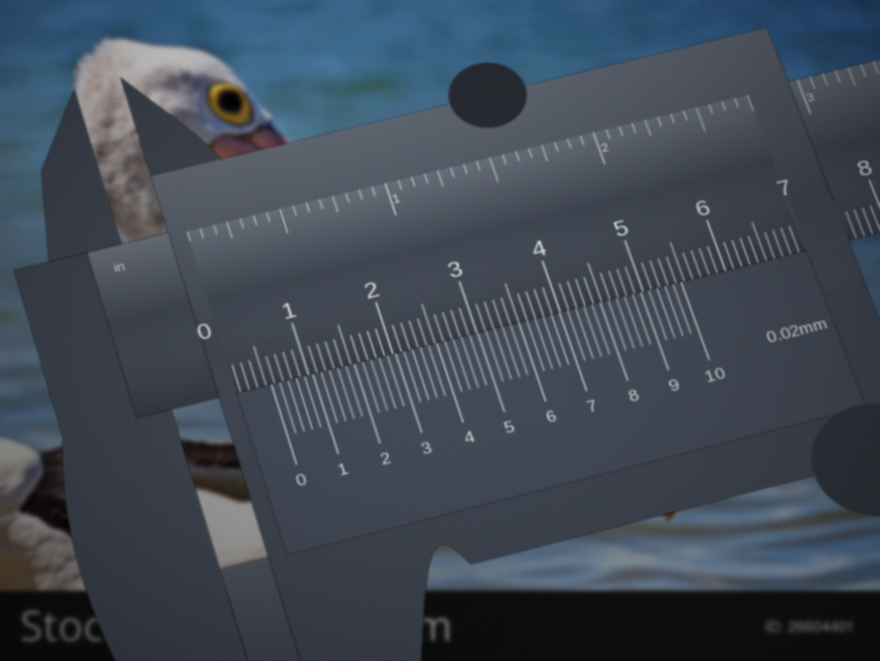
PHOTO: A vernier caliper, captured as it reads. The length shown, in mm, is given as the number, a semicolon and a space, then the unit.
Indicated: 5.6; mm
